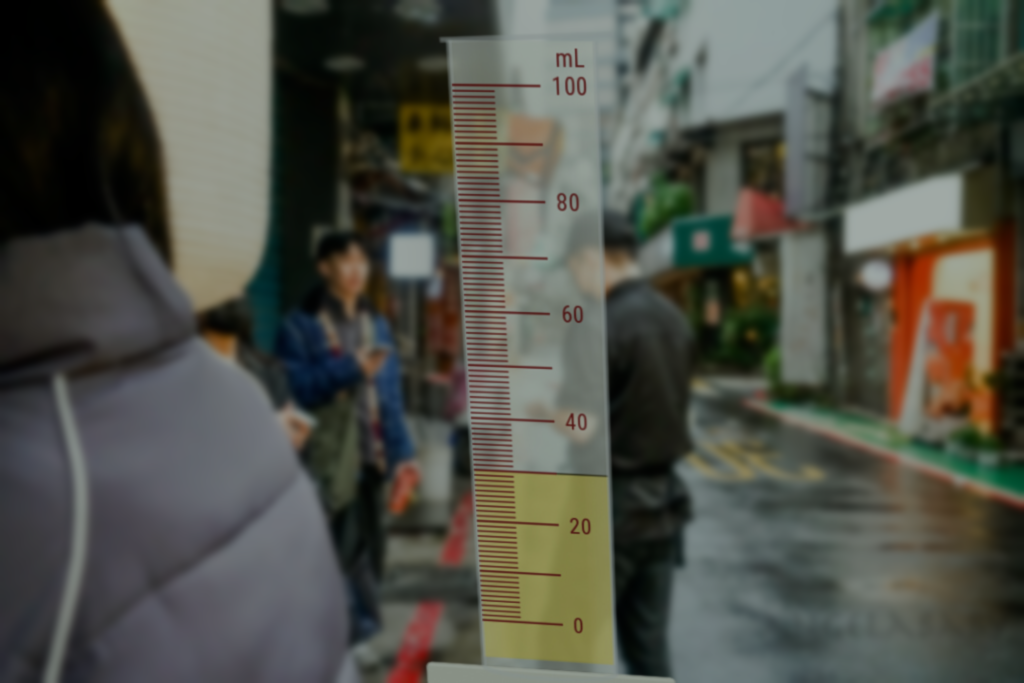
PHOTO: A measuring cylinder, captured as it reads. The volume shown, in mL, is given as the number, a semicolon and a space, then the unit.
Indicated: 30; mL
